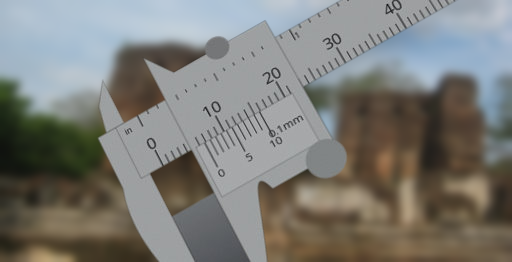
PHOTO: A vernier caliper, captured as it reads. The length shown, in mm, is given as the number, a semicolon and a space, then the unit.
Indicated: 6.8; mm
